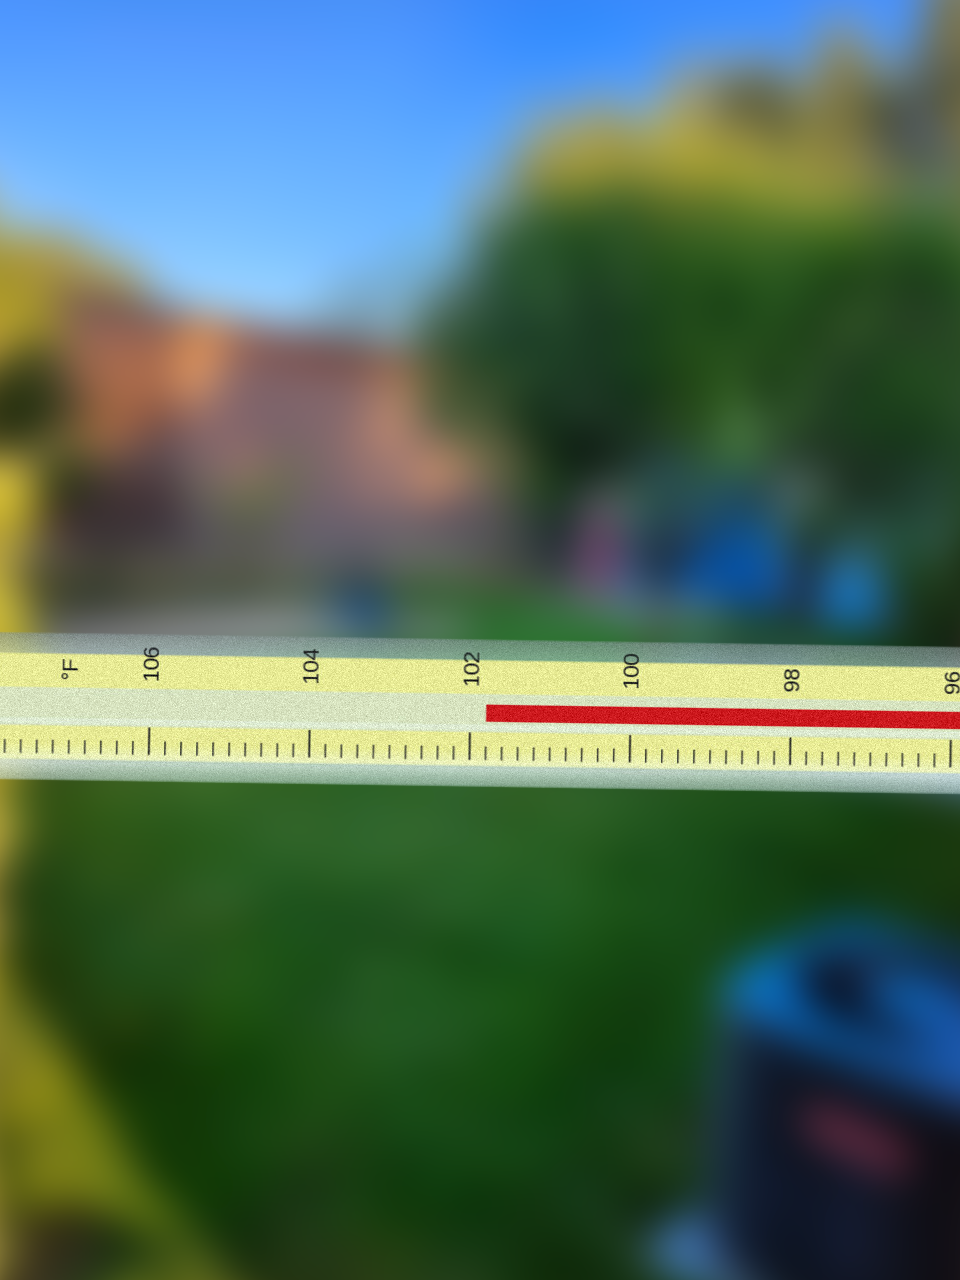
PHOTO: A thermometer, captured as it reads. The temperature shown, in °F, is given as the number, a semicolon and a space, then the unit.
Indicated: 101.8; °F
